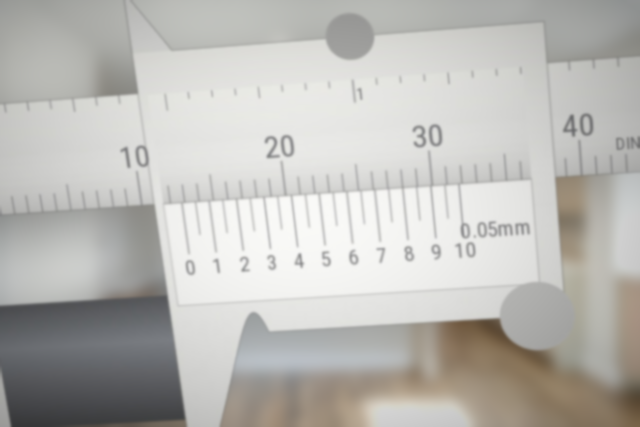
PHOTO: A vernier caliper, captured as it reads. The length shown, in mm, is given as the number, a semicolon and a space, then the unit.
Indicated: 12.8; mm
